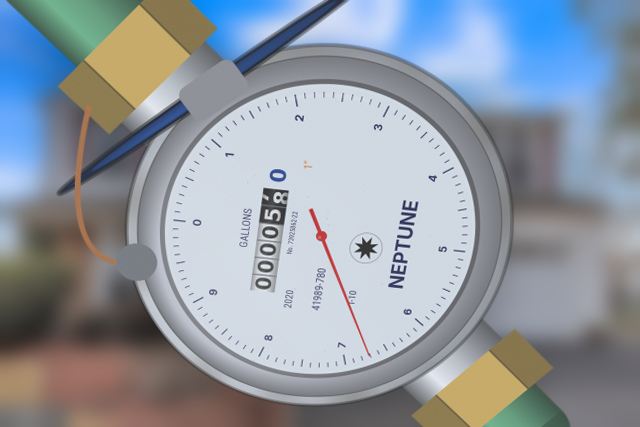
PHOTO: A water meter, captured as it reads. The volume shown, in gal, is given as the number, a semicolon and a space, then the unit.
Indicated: 576.7; gal
